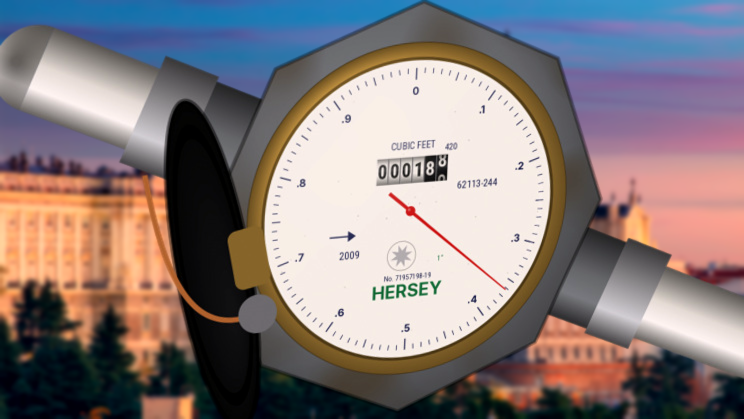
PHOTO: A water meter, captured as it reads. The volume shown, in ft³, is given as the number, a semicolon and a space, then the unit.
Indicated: 188.36; ft³
